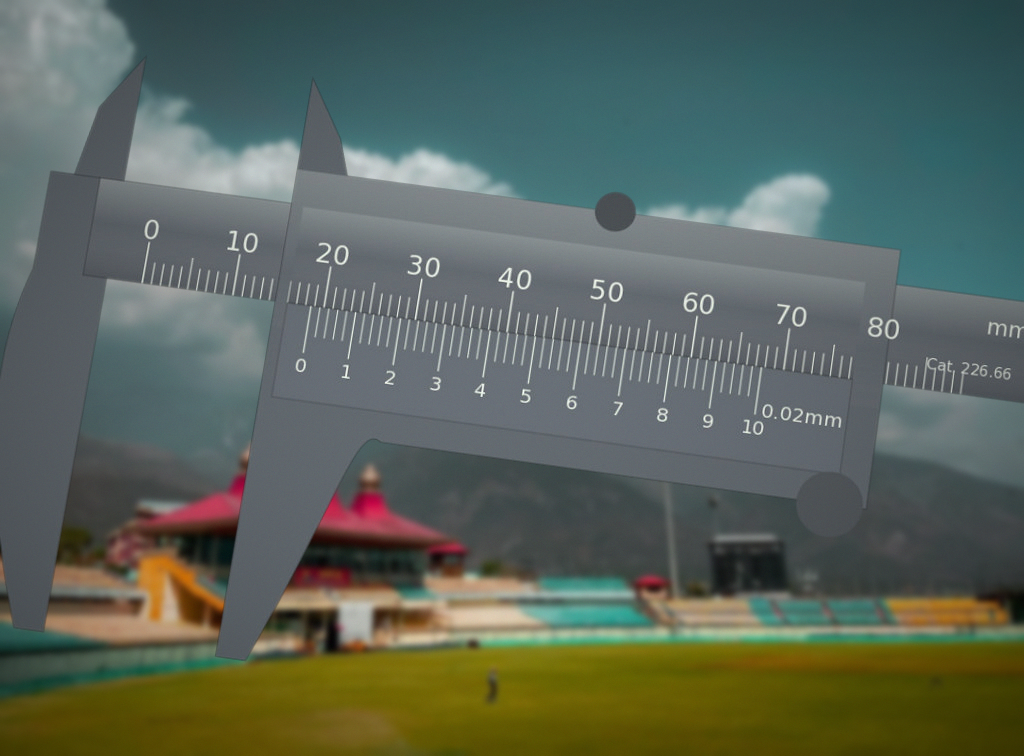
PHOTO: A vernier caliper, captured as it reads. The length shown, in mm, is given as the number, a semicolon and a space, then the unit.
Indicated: 18.6; mm
